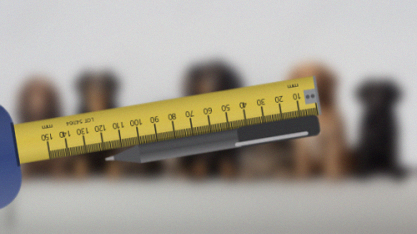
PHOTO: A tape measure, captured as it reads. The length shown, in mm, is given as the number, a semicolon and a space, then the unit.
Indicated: 120; mm
